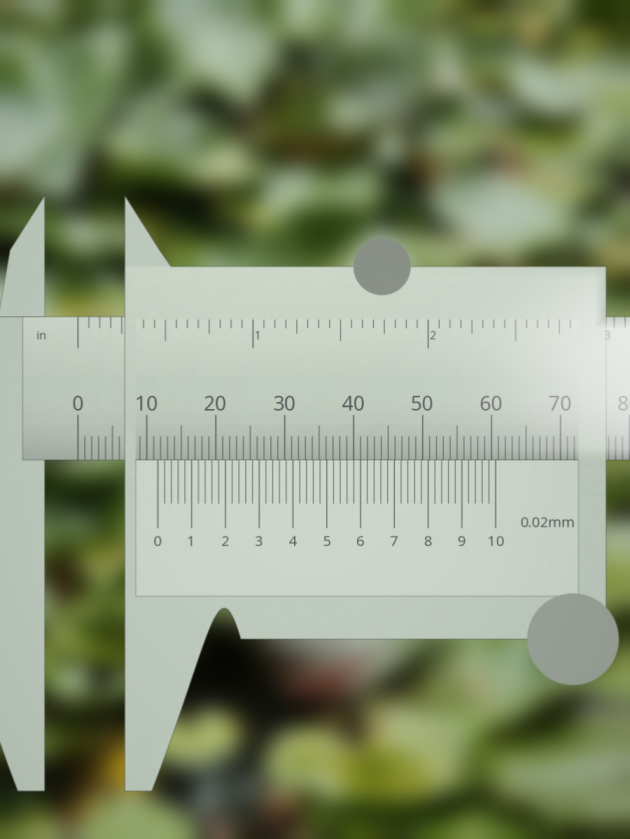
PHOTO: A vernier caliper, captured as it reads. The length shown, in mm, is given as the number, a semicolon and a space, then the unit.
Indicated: 11.6; mm
